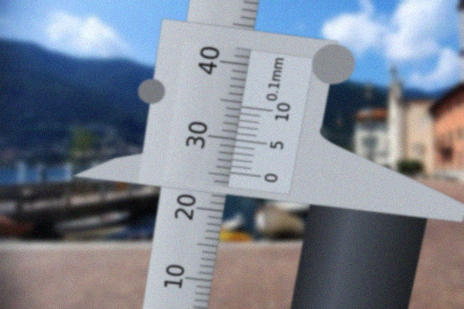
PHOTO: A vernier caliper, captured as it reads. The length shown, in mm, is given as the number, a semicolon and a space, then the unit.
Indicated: 25.4; mm
